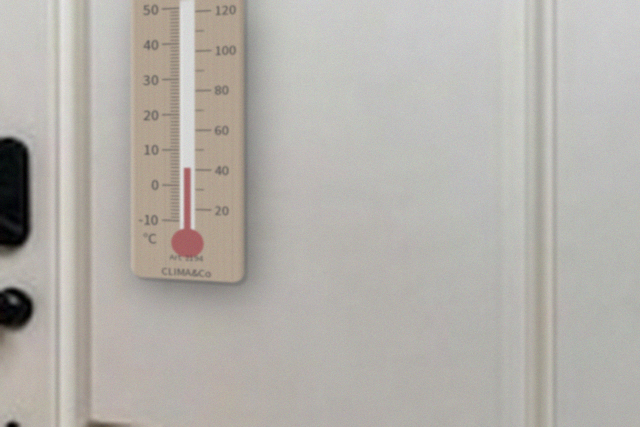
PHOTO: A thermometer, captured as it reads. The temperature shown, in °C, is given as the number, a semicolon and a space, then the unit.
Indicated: 5; °C
